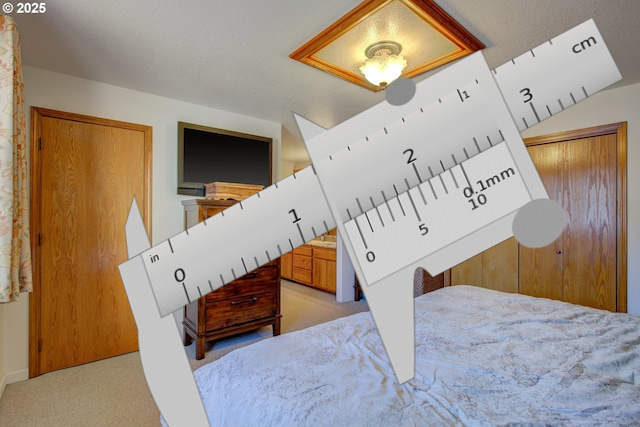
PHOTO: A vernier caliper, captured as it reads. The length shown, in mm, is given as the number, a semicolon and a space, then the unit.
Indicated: 14.3; mm
